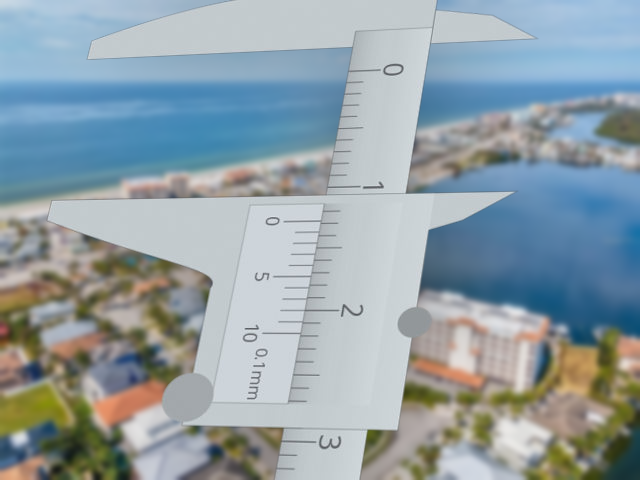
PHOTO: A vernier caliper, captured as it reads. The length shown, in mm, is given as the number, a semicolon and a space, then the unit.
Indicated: 12.8; mm
